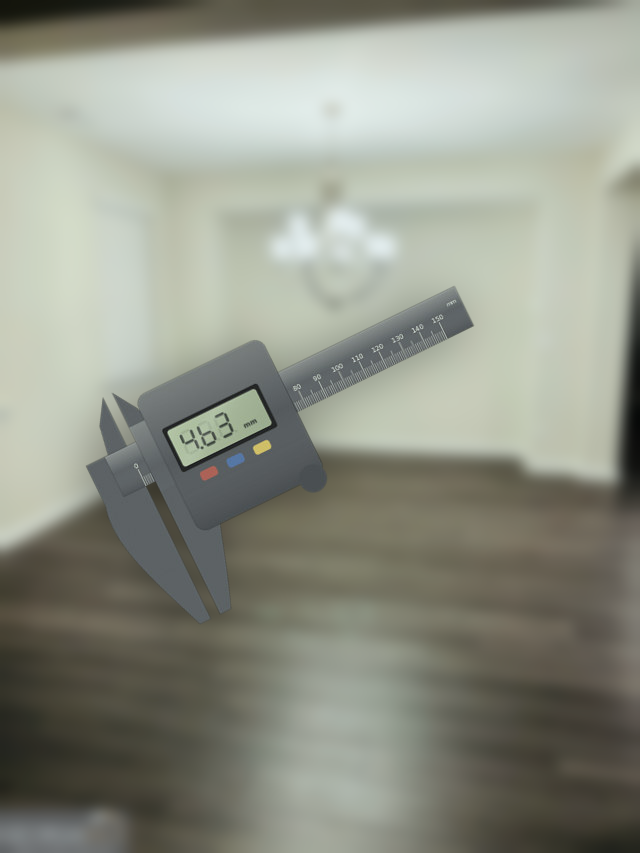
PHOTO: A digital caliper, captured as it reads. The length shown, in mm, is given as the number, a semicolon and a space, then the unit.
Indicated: 4.63; mm
